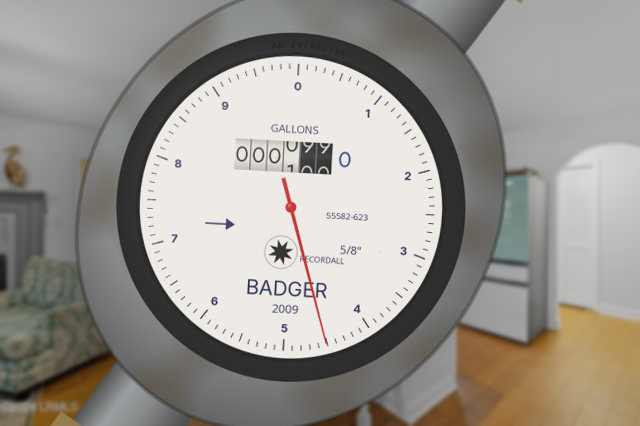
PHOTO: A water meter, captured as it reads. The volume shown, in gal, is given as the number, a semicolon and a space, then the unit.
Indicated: 994.5; gal
